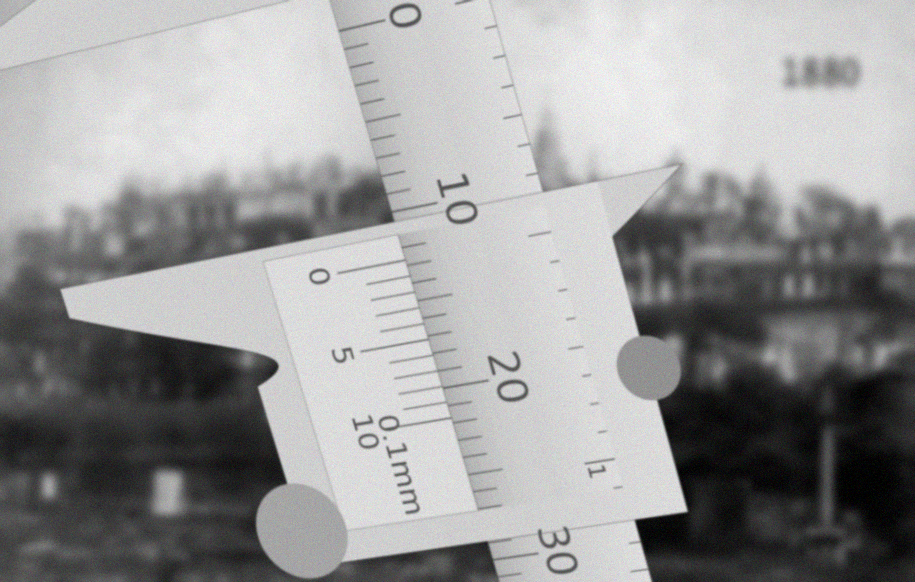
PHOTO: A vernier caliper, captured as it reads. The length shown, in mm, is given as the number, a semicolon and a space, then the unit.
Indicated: 12.7; mm
